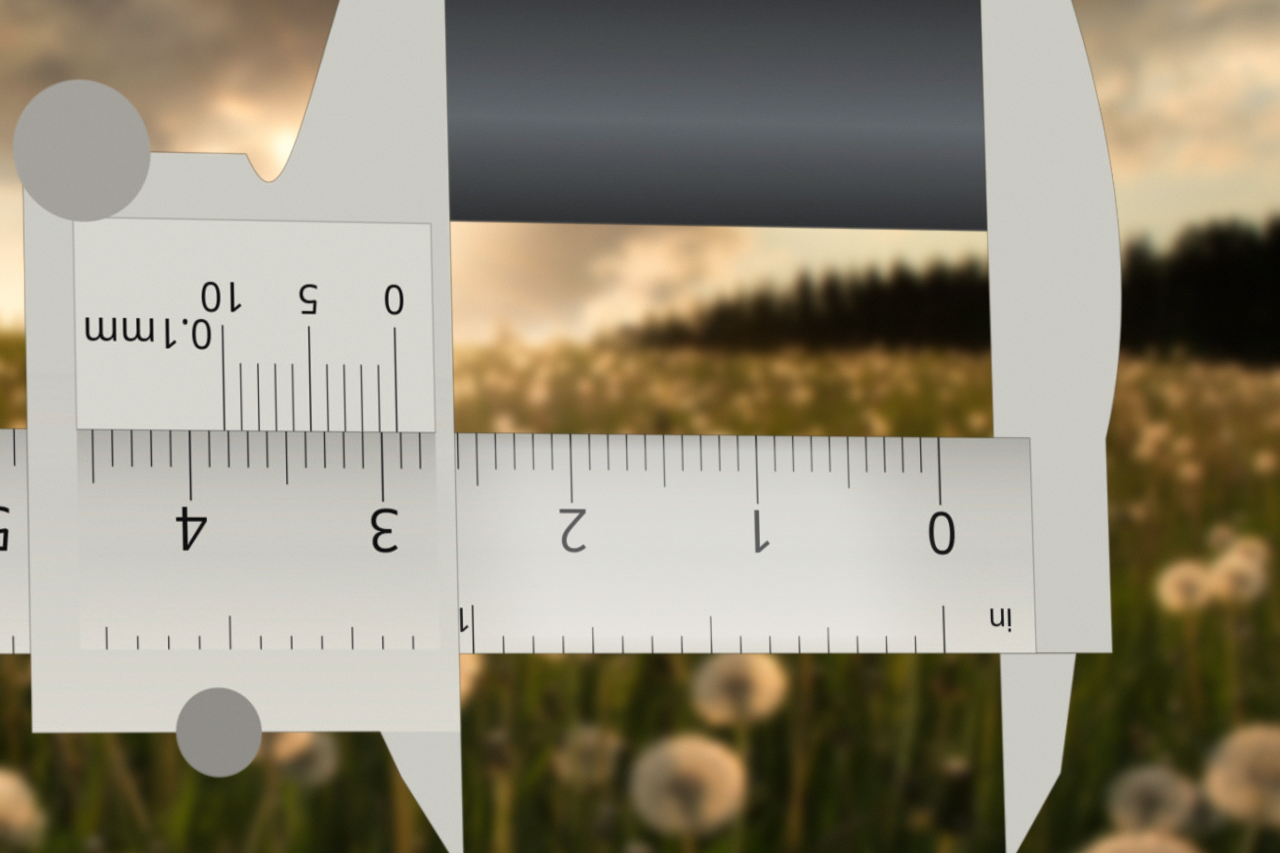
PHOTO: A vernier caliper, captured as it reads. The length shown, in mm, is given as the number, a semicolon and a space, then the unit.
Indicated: 29.2; mm
